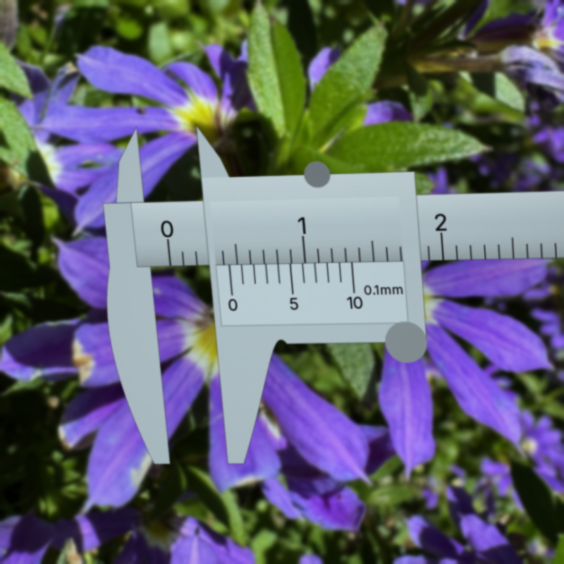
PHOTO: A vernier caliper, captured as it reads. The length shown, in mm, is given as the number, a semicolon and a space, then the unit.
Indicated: 4.4; mm
